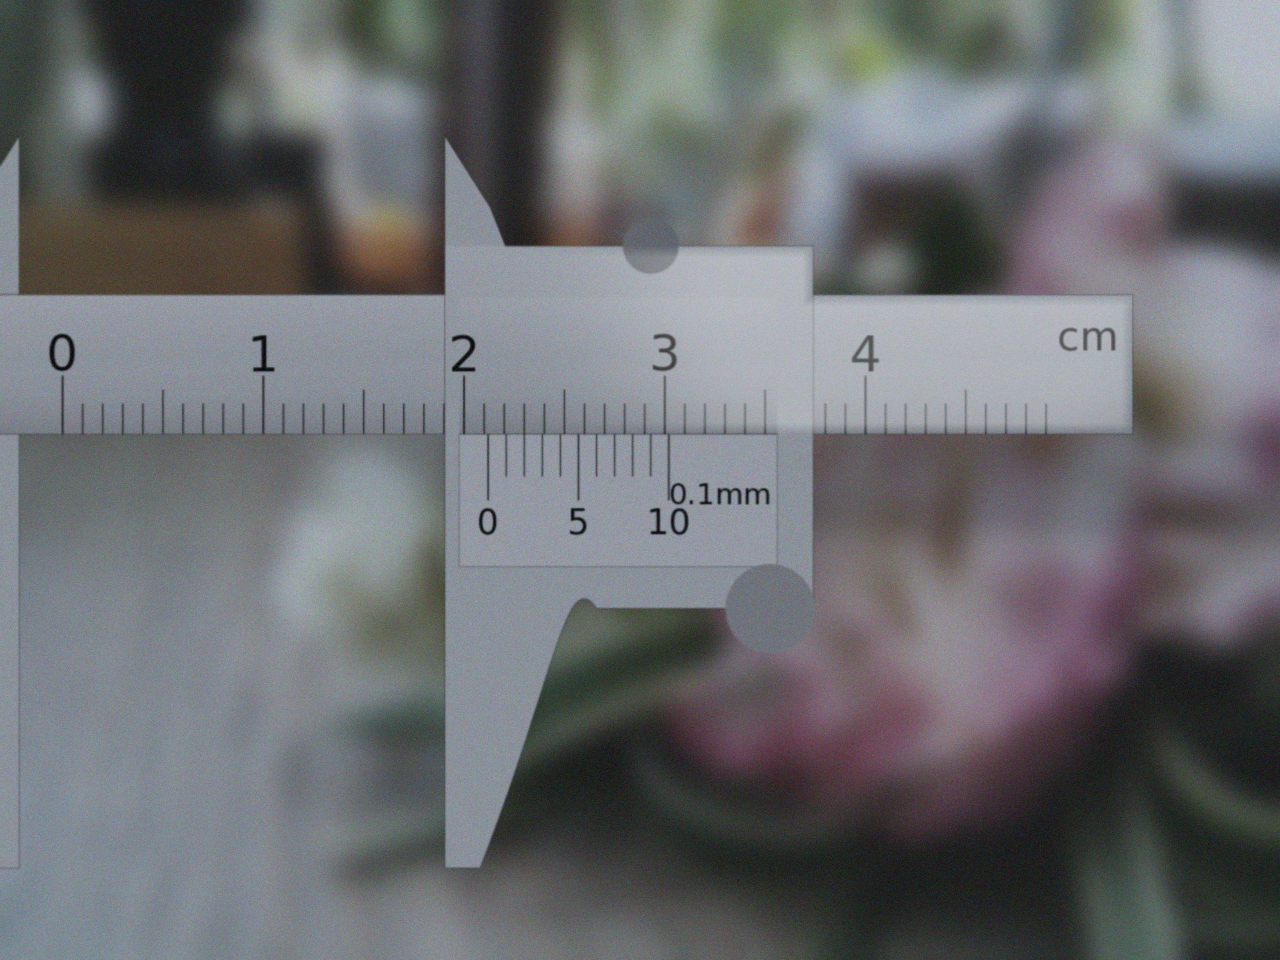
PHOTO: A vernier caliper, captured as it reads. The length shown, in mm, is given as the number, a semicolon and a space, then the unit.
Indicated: 21.2; mm
